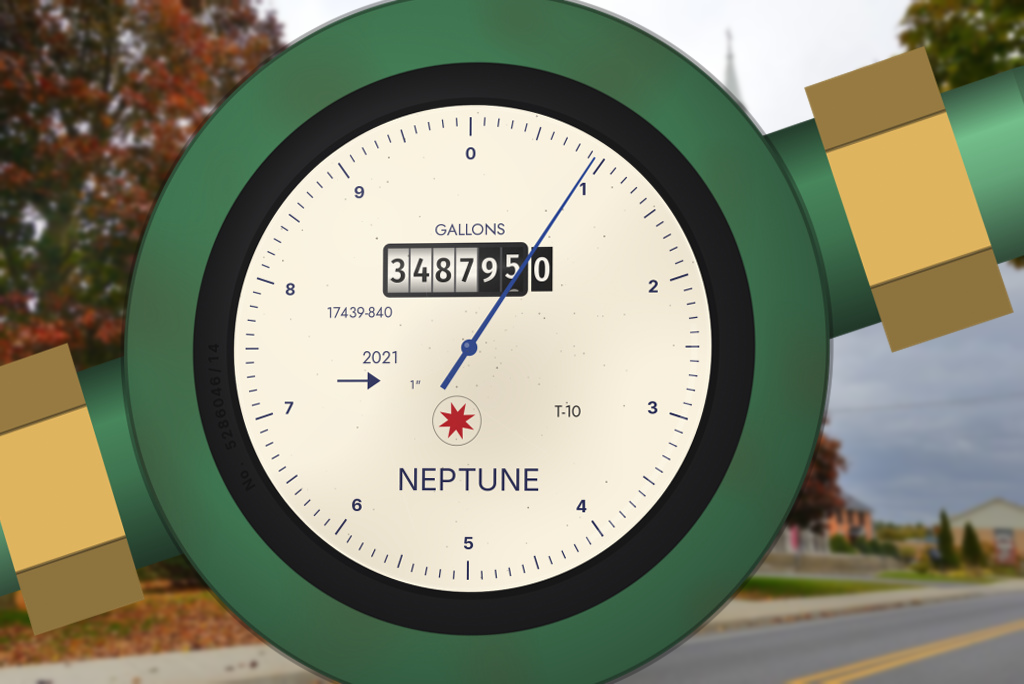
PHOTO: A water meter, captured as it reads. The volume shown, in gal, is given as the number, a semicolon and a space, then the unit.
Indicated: 3487950.9; gal
